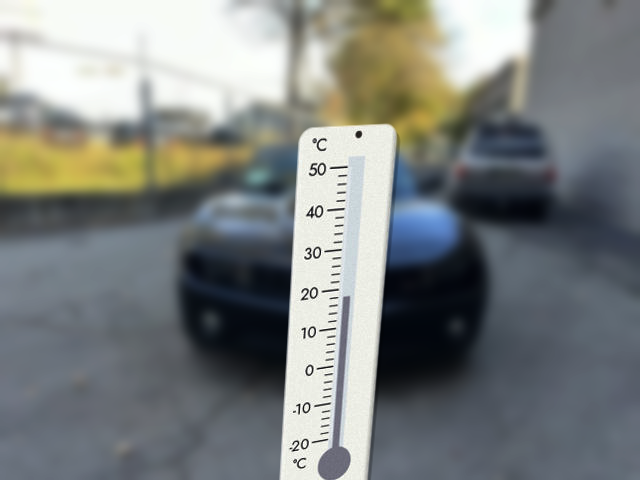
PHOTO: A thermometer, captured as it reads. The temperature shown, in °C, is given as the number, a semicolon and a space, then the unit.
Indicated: 18; °C
